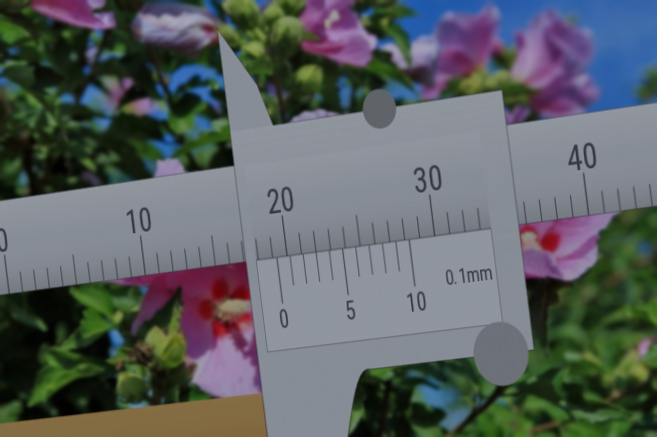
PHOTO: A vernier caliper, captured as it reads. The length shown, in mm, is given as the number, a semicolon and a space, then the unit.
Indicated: 19.3; mm
